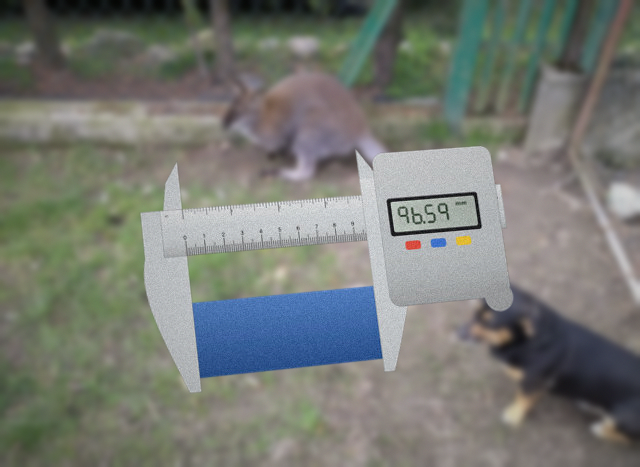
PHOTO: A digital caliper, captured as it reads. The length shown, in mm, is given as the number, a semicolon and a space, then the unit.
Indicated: 96.59; mm
